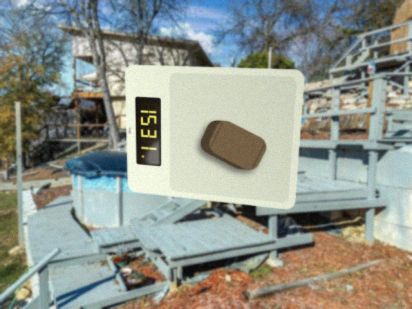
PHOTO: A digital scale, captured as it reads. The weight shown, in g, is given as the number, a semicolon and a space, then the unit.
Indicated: 1531; g
